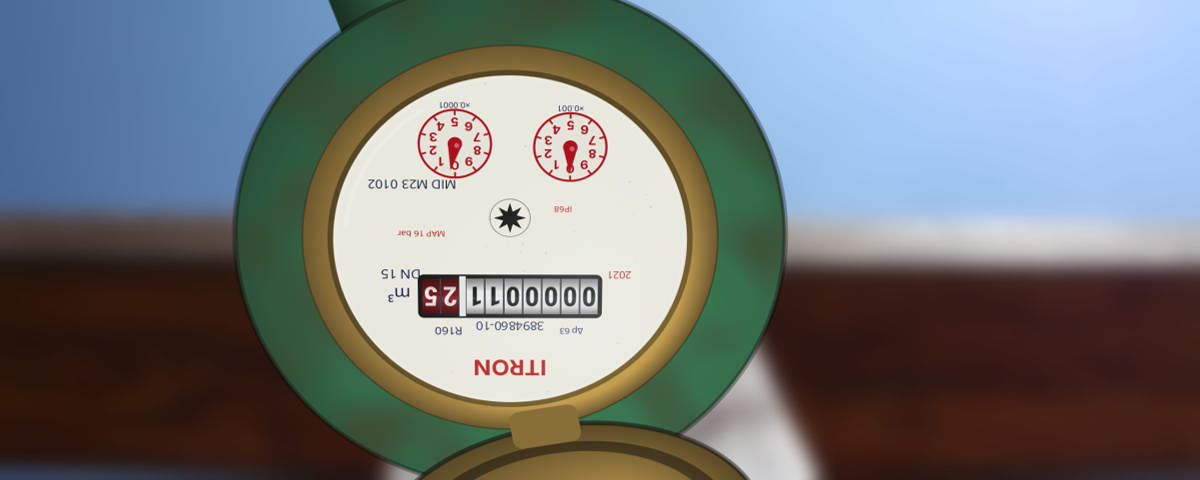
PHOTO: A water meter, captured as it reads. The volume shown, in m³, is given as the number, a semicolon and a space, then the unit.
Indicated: 11.2500; m³
